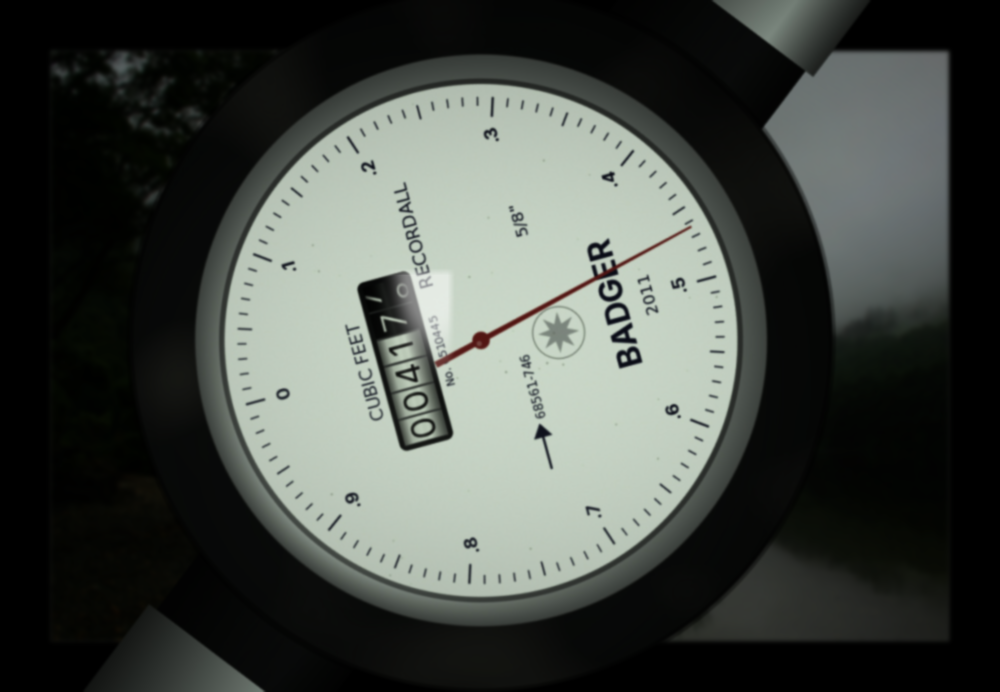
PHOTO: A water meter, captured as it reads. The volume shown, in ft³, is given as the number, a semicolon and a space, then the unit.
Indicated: 4177.46; ft³
